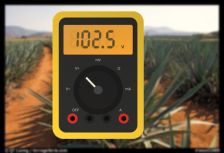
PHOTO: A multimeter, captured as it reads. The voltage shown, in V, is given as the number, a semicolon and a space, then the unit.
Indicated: 102.5; V
